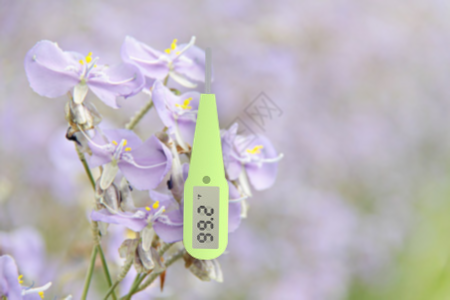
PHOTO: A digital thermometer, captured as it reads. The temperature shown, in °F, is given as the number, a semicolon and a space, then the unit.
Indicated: 99.2; °F
